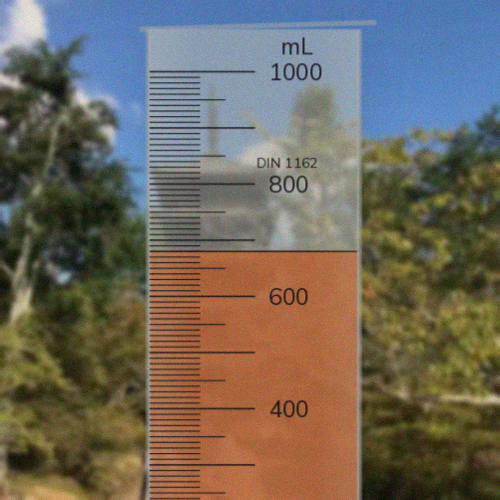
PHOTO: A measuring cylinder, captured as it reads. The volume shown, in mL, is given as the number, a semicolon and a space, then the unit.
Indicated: 680; mL
